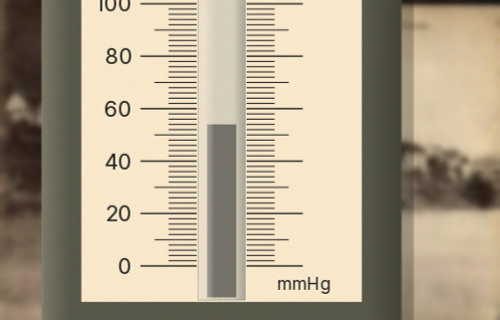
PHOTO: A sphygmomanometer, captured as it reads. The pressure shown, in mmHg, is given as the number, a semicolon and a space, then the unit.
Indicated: 54; mmHg
